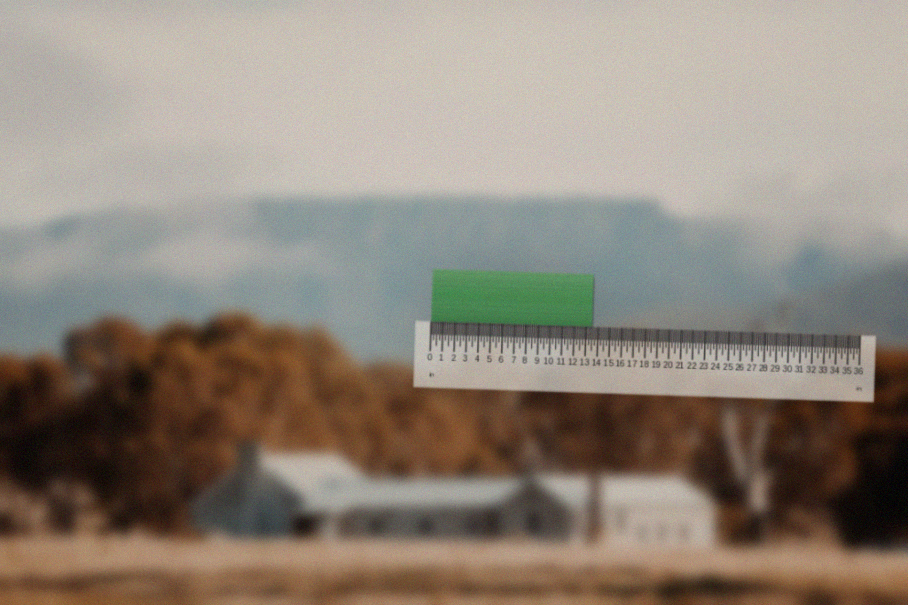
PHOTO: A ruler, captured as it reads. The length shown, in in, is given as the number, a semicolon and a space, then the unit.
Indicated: 13.5; in
